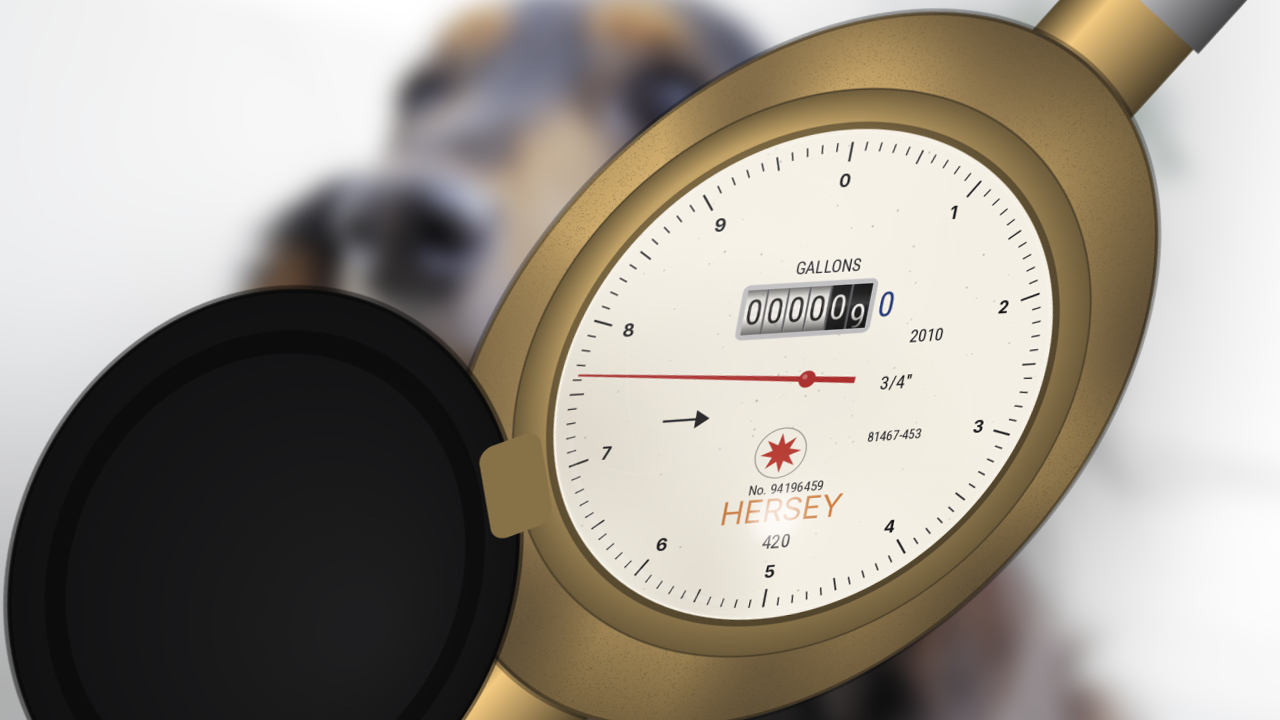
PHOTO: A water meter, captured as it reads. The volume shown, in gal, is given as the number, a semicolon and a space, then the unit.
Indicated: 87.6; gal
